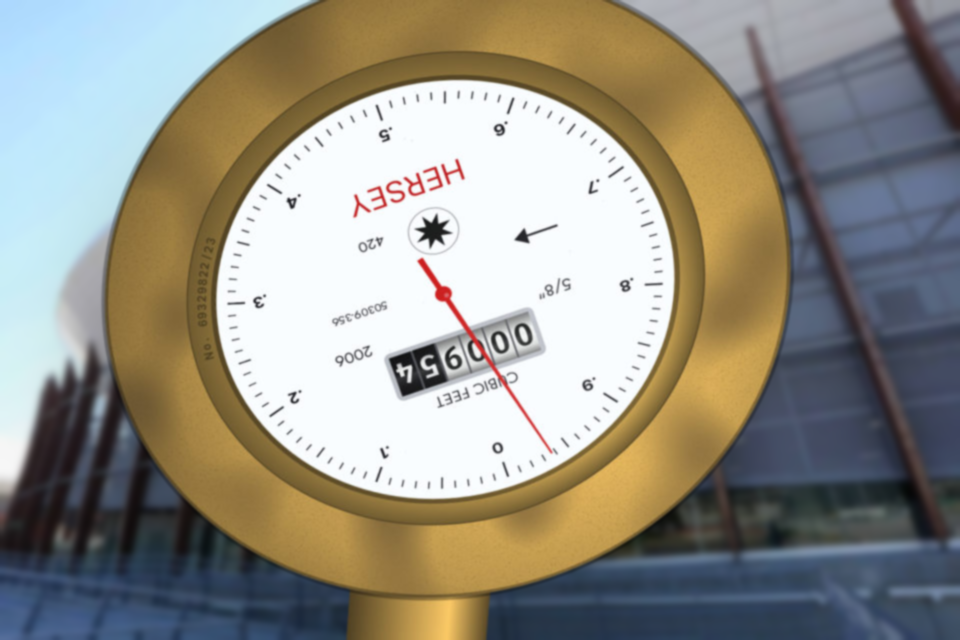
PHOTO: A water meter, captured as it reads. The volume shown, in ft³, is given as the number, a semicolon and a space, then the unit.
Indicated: 953.96; ft³
